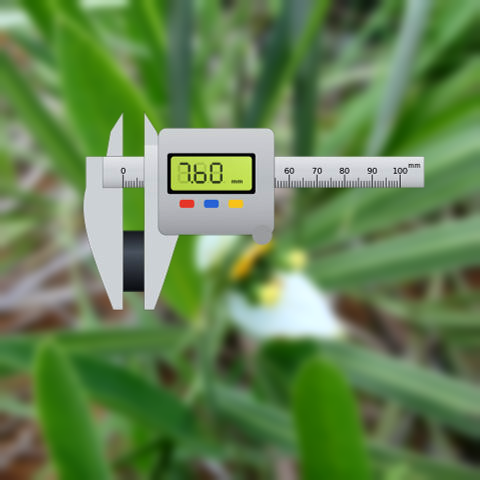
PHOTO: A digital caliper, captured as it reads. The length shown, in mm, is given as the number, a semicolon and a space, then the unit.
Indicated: 7.60; mm
